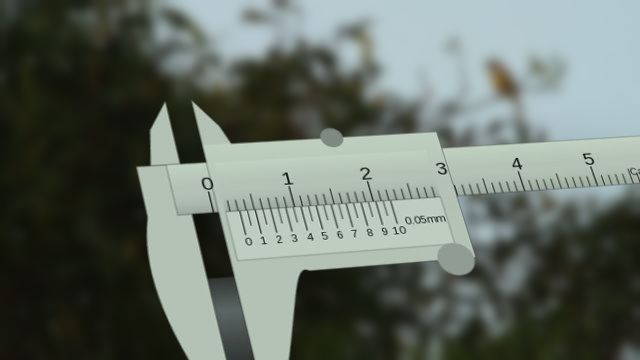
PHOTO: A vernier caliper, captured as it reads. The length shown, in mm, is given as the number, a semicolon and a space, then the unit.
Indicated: 3.2; mm
